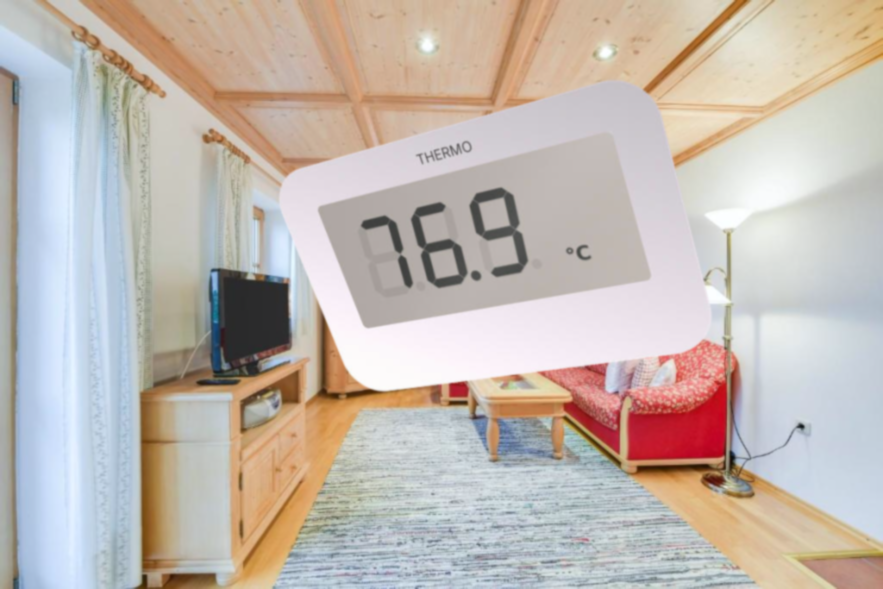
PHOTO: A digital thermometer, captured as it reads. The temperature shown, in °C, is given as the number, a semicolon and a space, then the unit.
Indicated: 76.9; °C
